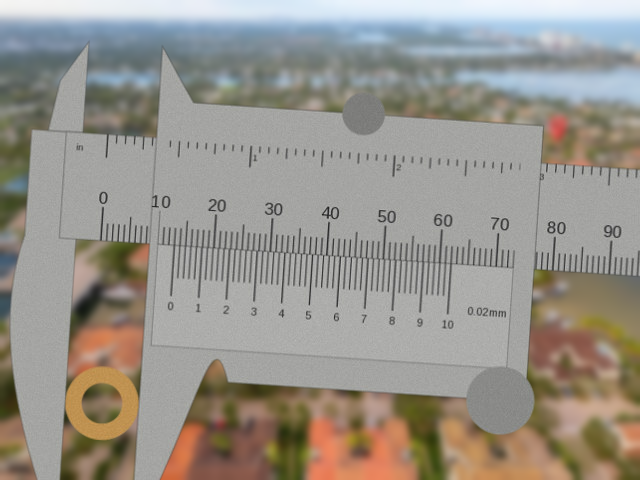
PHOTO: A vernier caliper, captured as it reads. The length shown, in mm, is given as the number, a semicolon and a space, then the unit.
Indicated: 13.0; mm
